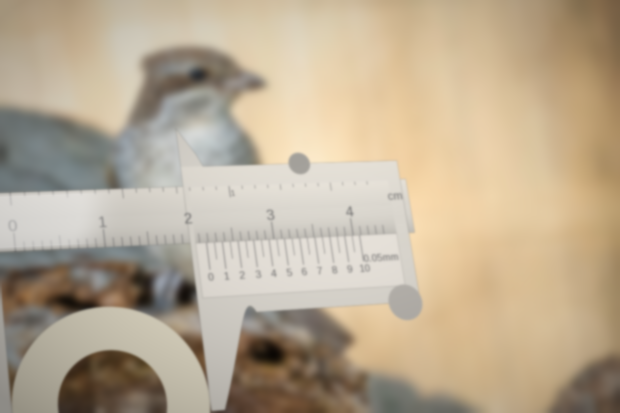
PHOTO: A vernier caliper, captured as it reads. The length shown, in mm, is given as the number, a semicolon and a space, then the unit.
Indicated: 21.8; mm
